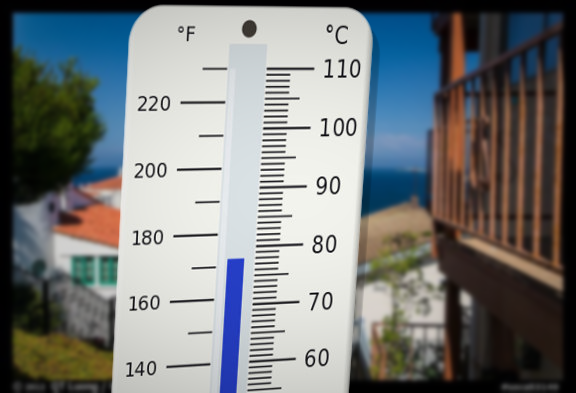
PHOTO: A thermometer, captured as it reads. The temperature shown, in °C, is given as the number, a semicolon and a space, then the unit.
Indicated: 78; °C
